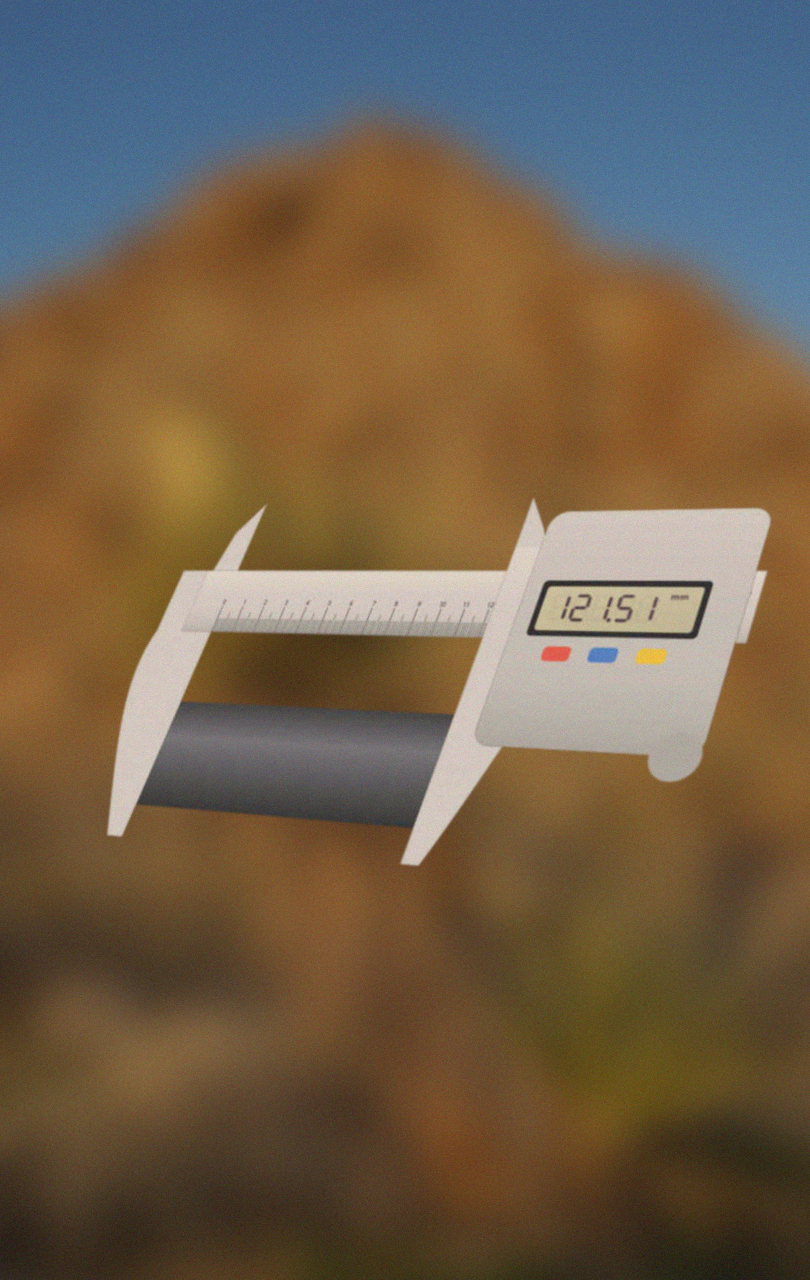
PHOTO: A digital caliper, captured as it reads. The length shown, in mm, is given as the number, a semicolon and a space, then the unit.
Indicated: 121.51; mm
